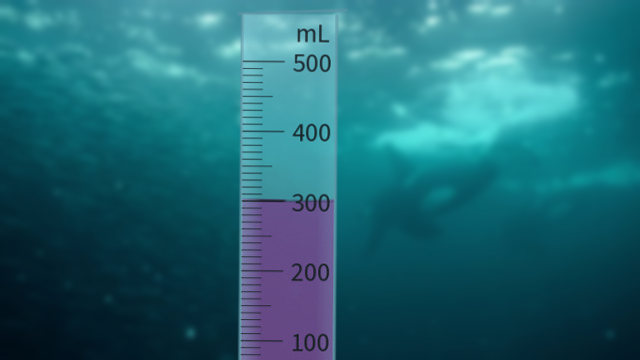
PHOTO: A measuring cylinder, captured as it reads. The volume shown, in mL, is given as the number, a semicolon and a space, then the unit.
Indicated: 300; mL
